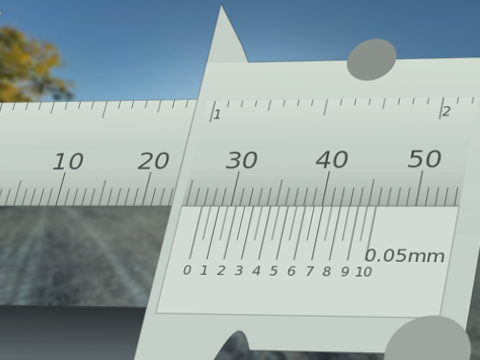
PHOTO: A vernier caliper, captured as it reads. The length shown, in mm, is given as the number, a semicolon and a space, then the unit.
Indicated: 26.8; mm
